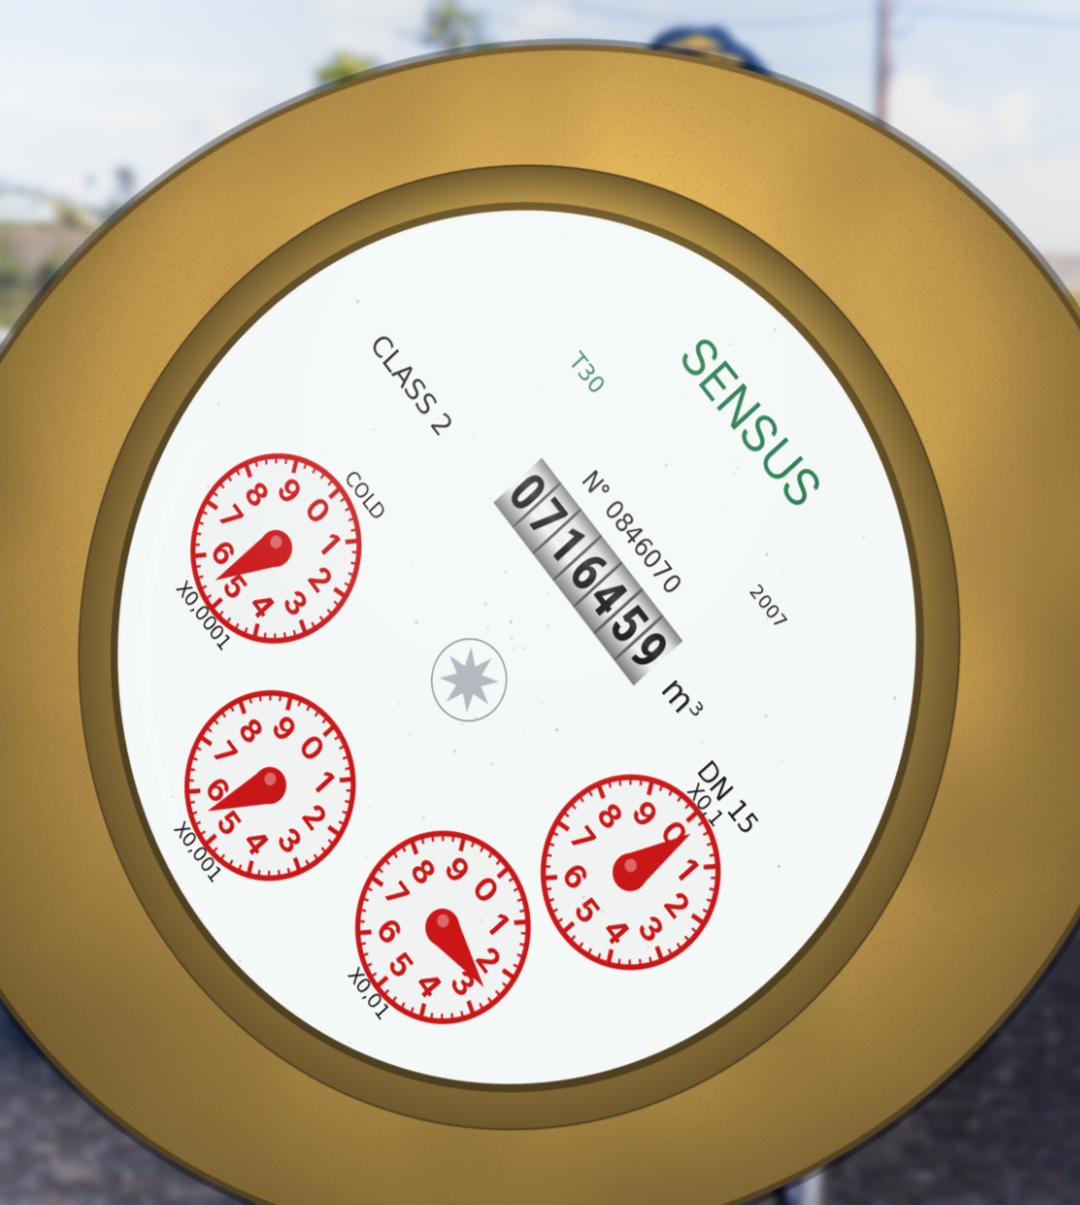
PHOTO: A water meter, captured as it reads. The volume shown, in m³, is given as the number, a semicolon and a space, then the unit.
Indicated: 716459.0255; m³
